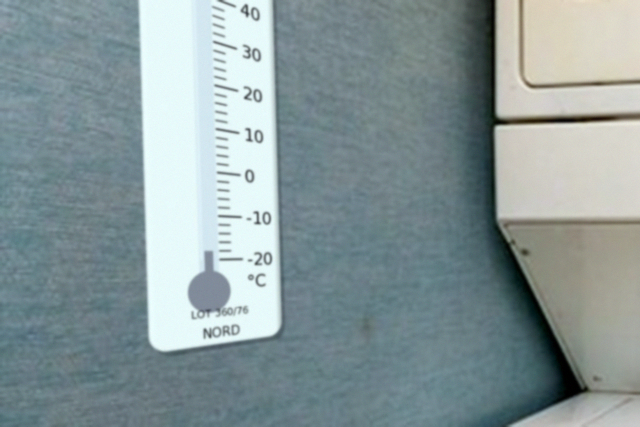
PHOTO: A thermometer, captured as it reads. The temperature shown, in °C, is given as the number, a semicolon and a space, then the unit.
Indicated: -18; °C
